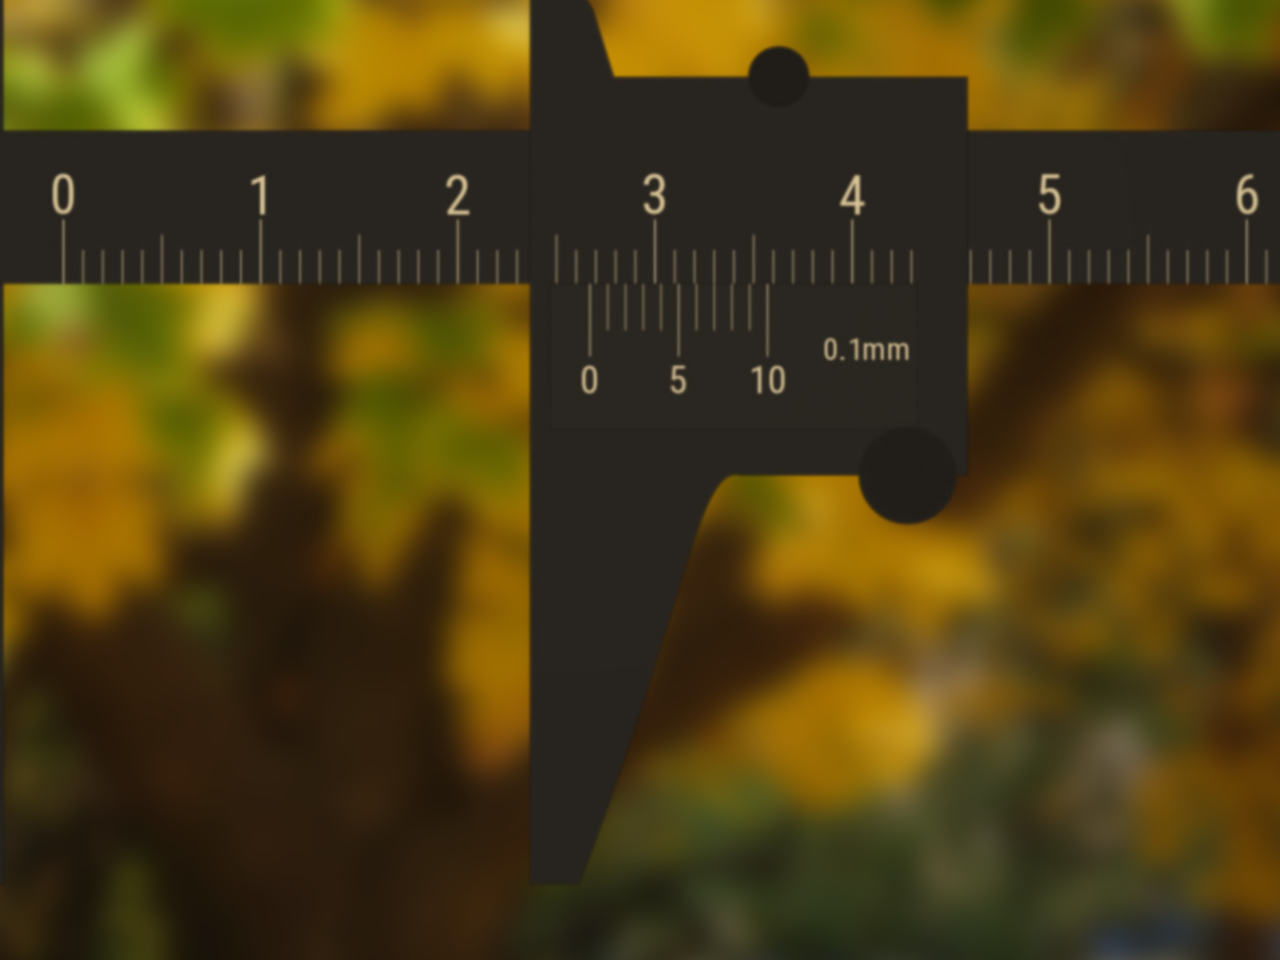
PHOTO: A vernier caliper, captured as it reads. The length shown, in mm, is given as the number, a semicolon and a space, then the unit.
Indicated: 26.7; mm
